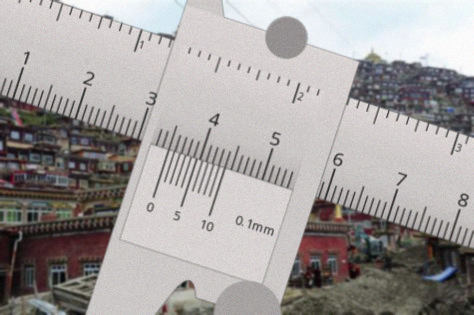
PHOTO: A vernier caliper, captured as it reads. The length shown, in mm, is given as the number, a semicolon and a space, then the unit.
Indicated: 35.0; mm
